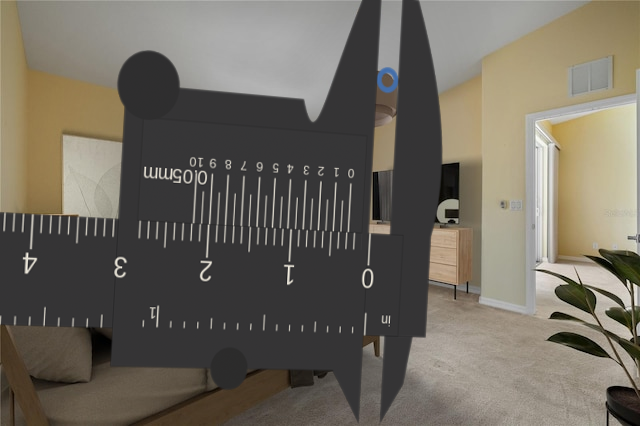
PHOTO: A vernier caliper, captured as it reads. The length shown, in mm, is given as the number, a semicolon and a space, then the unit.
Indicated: 2.8; mm
